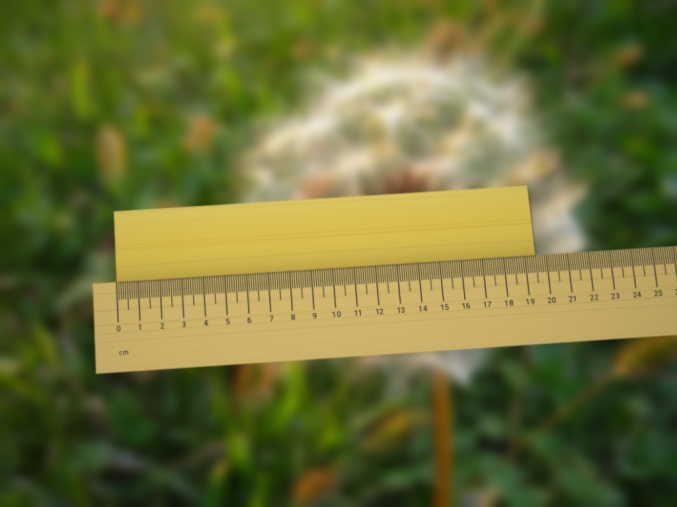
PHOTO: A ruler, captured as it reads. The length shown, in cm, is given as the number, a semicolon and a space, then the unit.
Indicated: 19.5; cm
